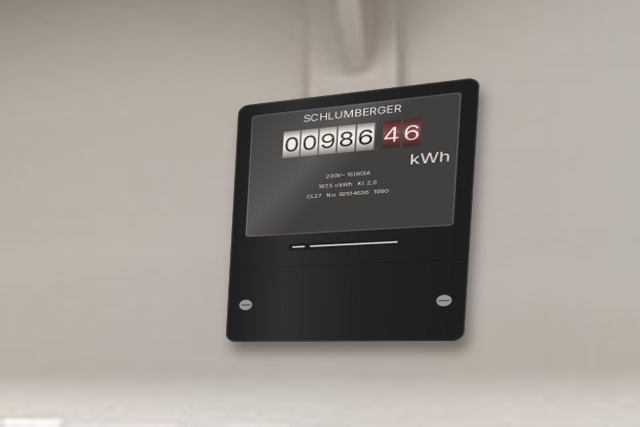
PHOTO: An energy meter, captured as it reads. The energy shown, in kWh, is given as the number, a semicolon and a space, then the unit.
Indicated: 986.46; kWh
